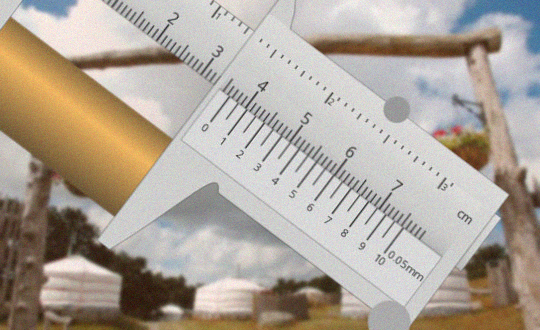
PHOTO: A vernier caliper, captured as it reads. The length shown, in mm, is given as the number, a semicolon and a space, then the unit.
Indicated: 36.5; mm
